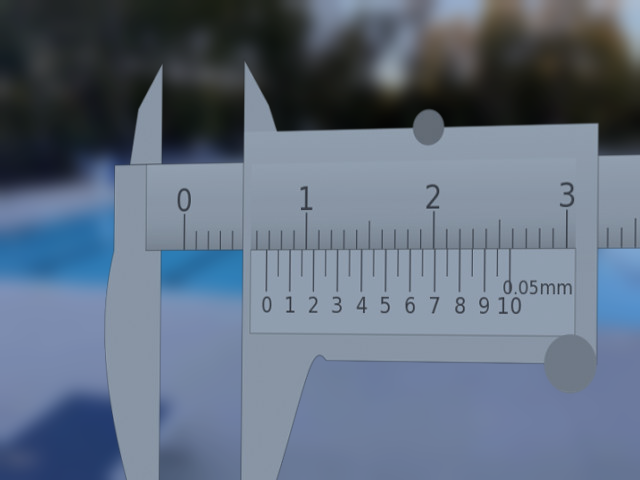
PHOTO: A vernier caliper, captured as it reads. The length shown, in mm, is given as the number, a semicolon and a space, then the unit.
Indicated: 6.8; mm
